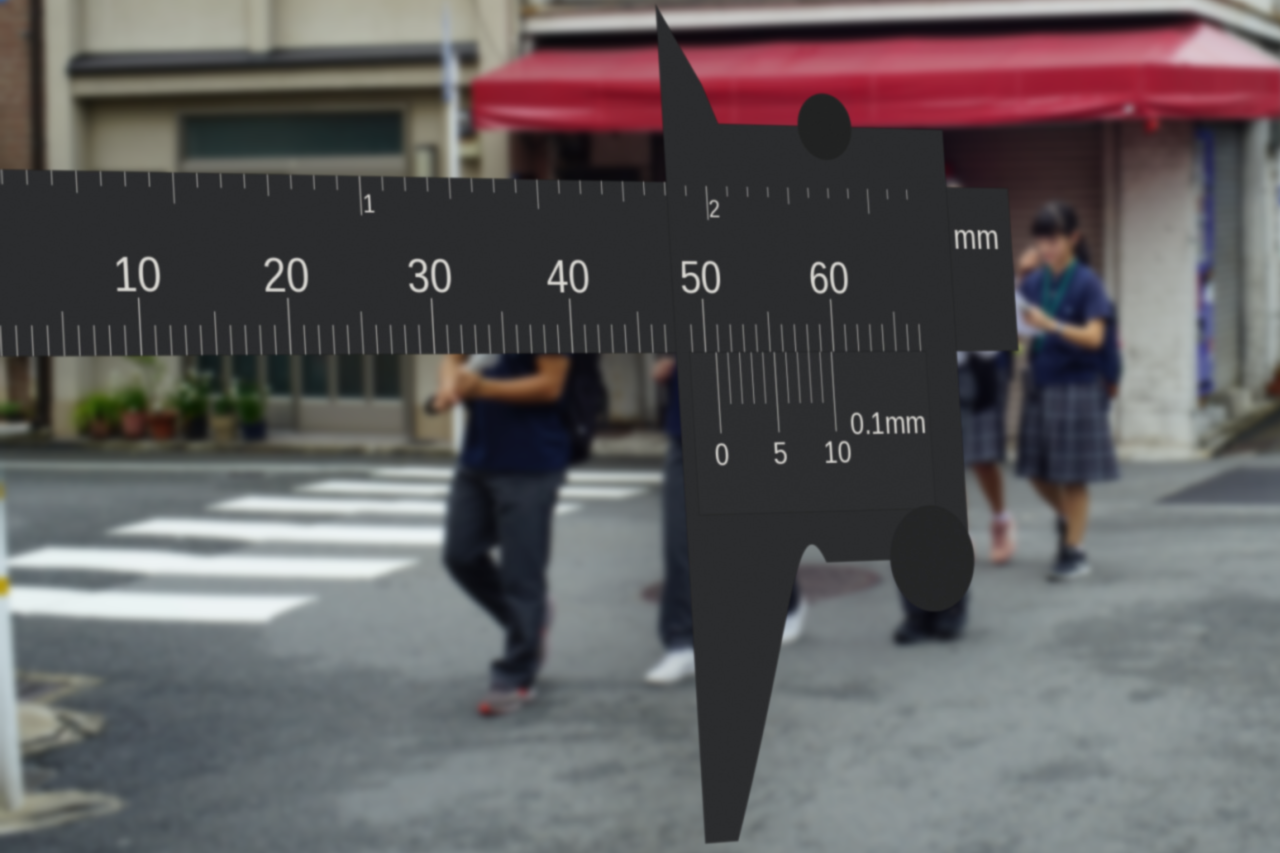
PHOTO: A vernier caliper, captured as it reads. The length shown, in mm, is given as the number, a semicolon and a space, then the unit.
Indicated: 50.8; mm
